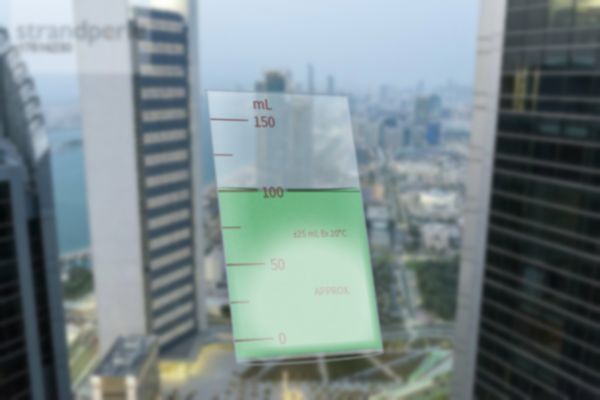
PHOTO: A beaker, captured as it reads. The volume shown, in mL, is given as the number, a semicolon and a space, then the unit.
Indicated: 100; mL
